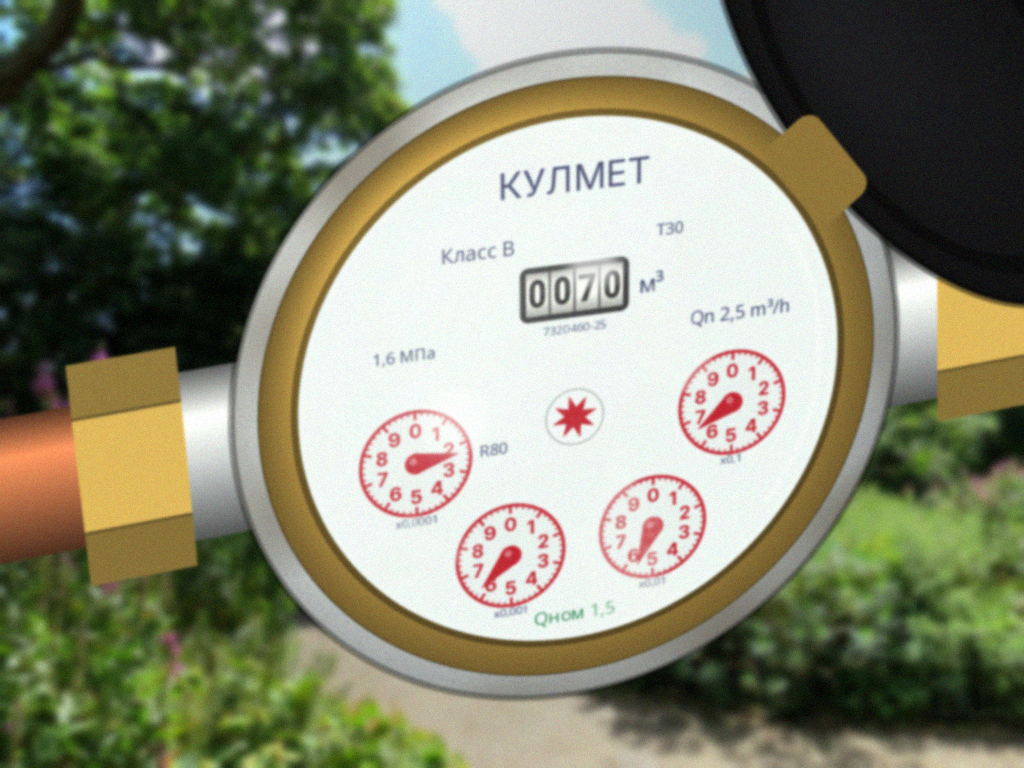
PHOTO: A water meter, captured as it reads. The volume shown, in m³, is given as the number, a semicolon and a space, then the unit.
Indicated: 70.6562; m³
